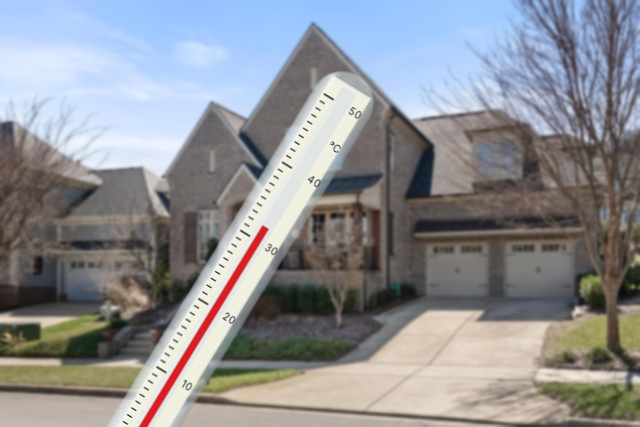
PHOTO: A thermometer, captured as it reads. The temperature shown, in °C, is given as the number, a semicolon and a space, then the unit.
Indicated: 32; °C
